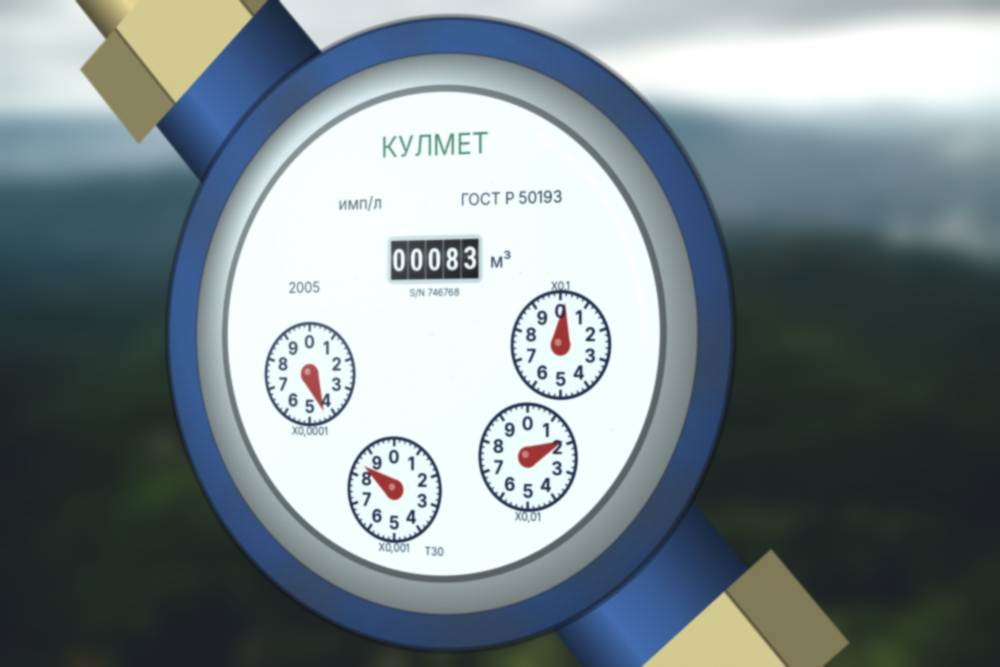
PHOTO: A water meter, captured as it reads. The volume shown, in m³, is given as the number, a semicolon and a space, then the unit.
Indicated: 83.0184; m³
